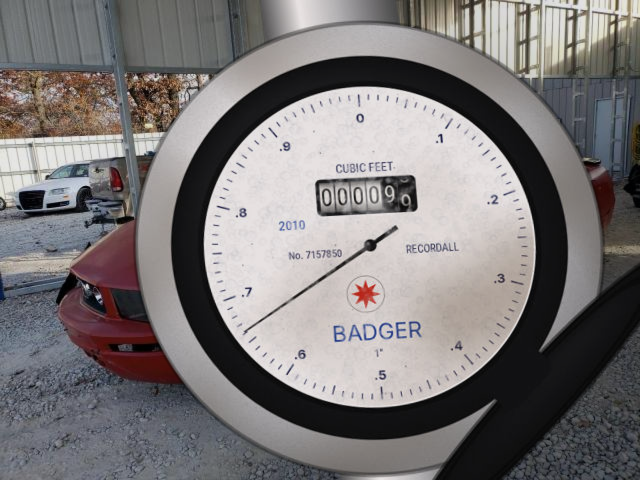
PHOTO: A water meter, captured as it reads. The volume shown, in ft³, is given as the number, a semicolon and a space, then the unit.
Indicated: 98.66; ft³
